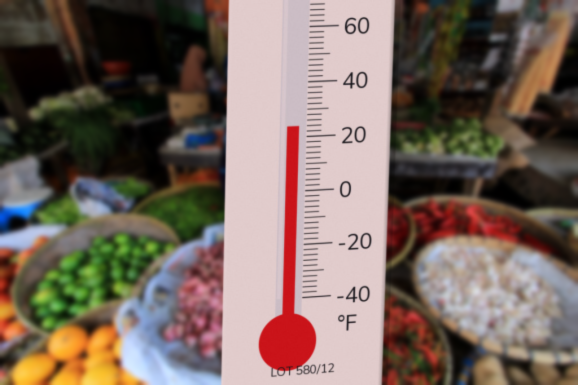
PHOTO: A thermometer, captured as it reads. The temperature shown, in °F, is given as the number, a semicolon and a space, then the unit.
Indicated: 24; °F
